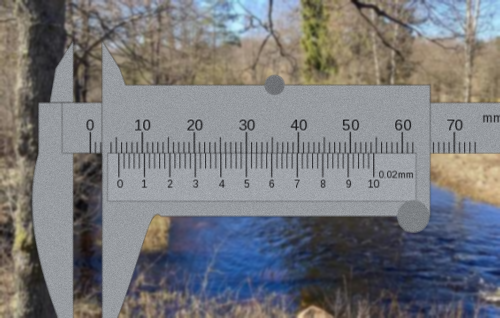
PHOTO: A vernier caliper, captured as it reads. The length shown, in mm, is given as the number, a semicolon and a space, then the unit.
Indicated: 5.5; mm
